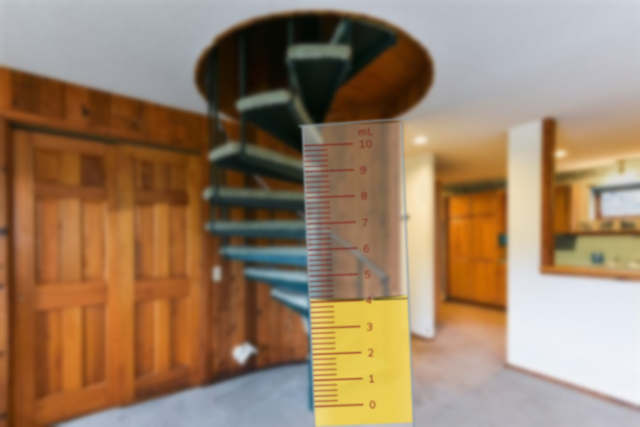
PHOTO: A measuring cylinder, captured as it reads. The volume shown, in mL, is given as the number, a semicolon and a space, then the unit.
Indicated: 4; mL
